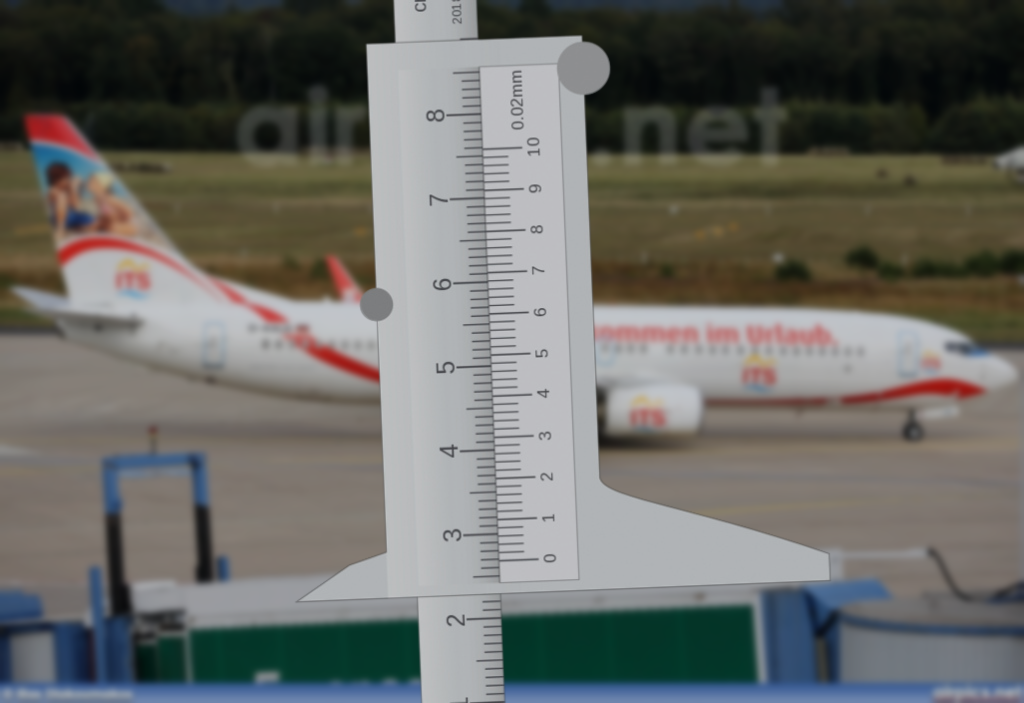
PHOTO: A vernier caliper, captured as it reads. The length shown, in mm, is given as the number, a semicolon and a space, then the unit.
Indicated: 26.8; mm
